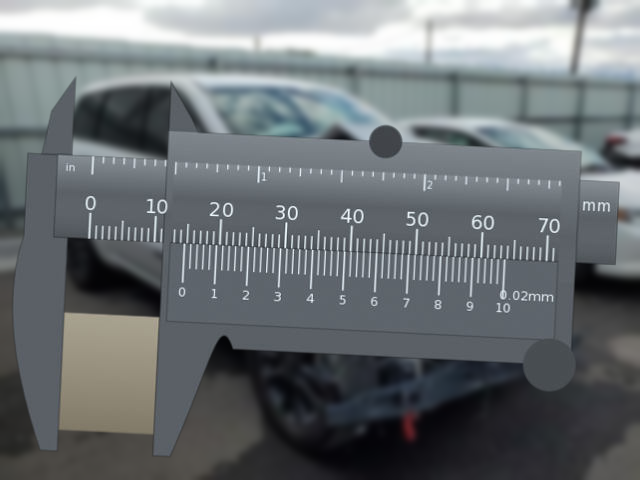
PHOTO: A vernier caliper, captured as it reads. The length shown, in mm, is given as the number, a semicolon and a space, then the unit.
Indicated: 14.6; mm
